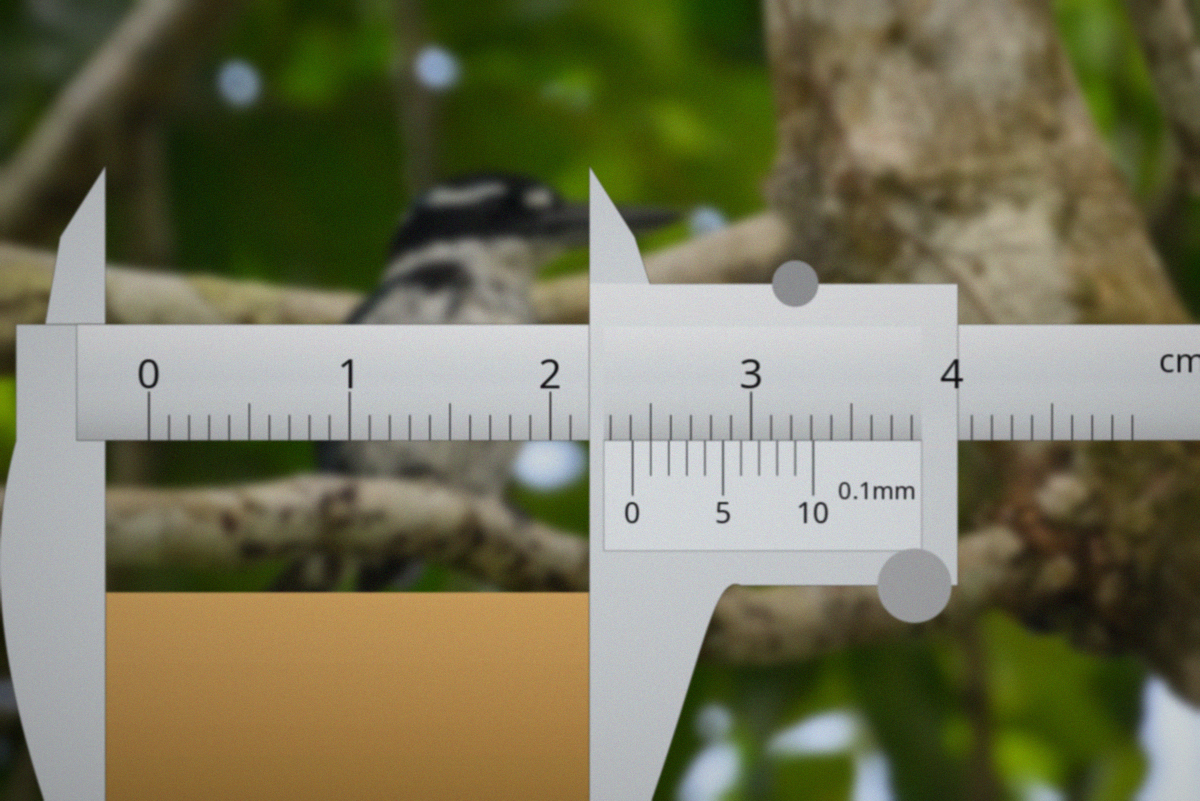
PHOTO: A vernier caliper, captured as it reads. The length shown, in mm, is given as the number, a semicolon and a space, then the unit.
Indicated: 24.1; mm
